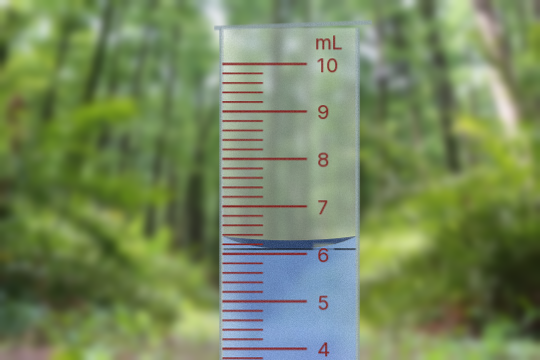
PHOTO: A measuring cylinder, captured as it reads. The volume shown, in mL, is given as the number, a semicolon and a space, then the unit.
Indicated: 6.1; mL
